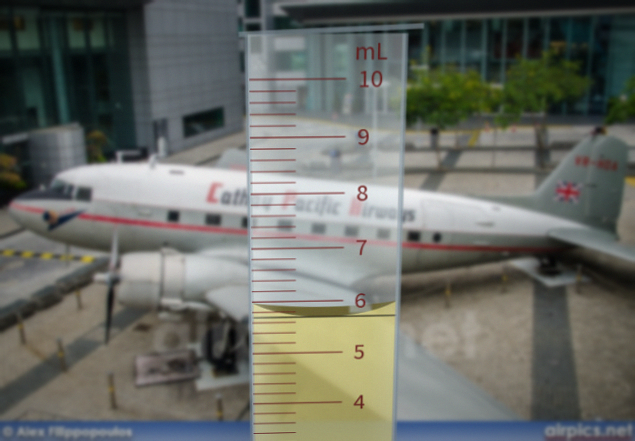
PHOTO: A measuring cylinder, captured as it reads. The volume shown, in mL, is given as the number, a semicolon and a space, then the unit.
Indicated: 5.7; mL
